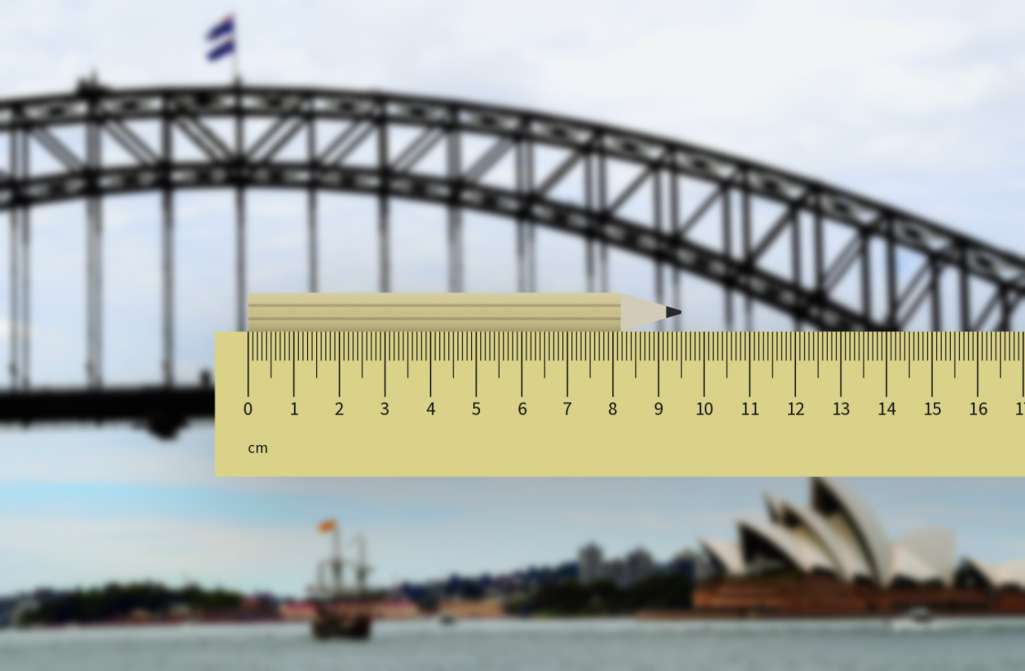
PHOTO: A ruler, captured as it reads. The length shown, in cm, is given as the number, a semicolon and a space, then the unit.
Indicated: 9.5; cm
